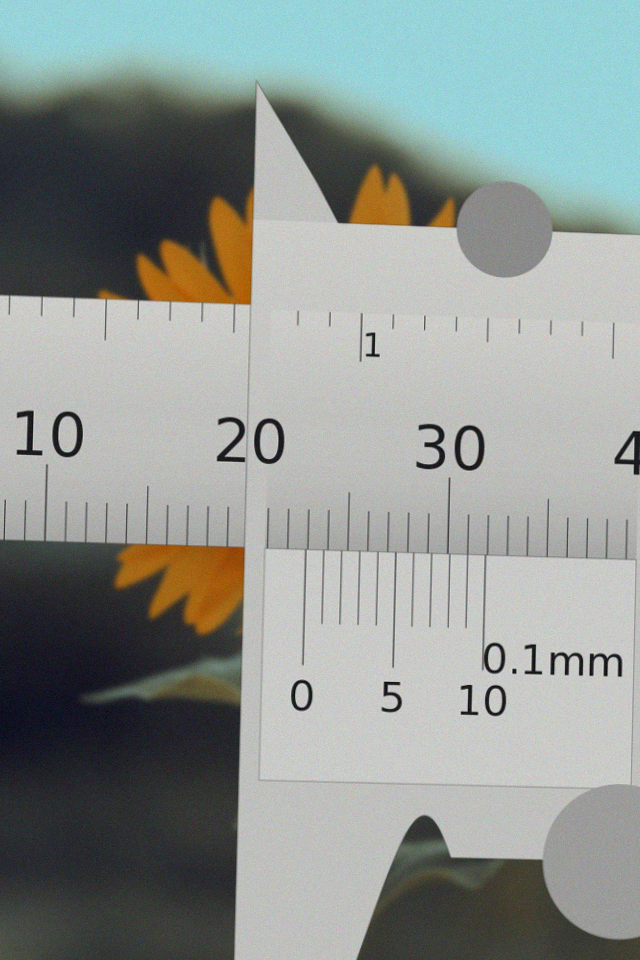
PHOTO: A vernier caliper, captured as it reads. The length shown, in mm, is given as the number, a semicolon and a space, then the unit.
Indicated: 22.9; mm
